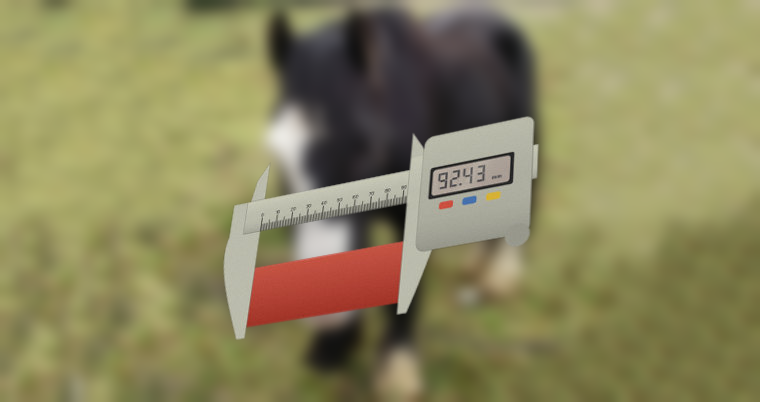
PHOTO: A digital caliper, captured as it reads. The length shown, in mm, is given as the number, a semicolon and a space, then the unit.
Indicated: 92.43; mm
